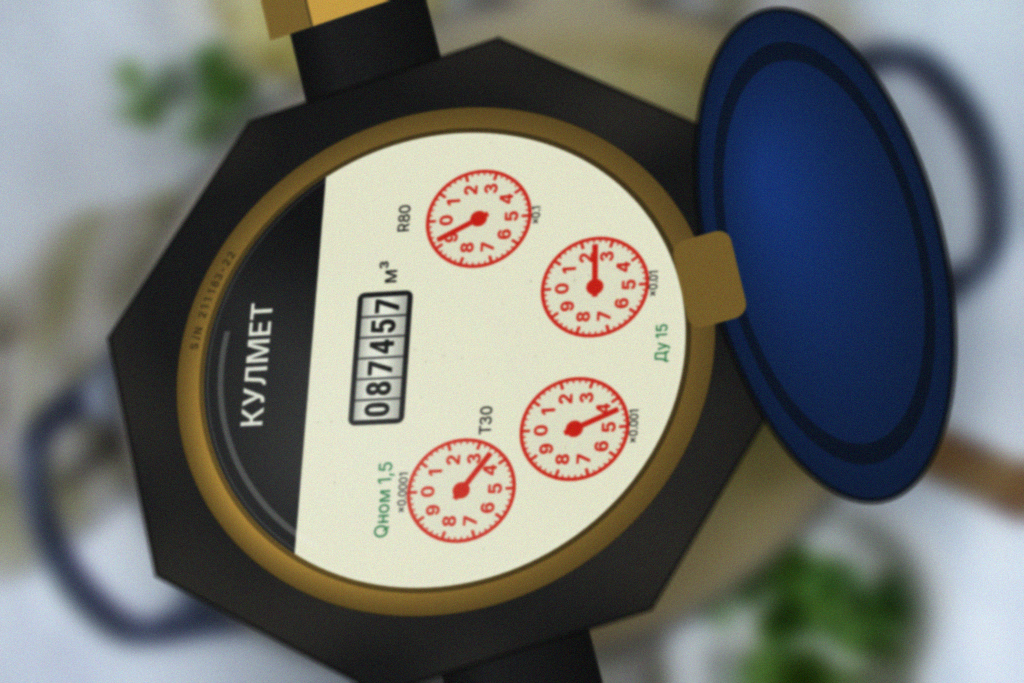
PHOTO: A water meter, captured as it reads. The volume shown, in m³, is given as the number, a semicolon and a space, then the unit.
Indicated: 87456.9243; m³
